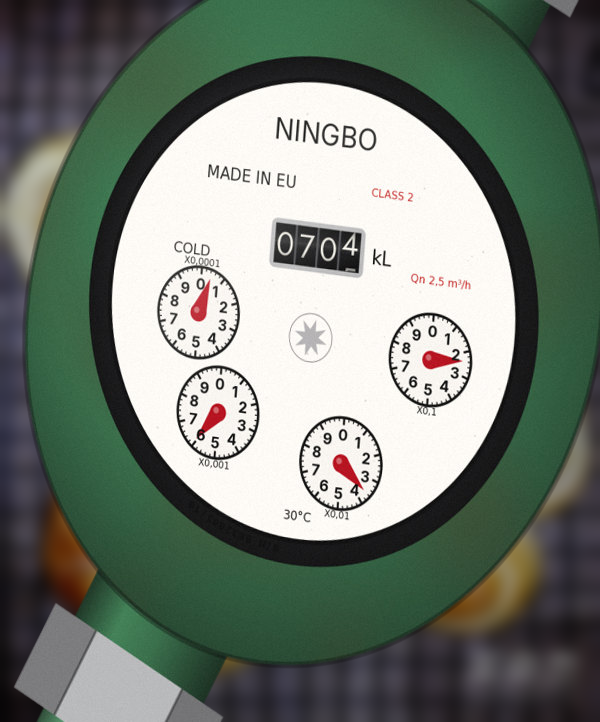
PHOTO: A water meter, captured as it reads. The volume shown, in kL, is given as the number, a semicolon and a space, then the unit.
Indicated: 704.2360; kL
